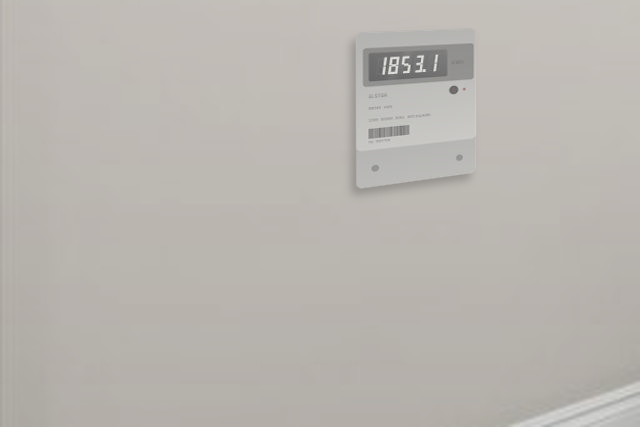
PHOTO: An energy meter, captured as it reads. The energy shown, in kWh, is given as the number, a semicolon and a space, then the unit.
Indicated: 1853.1; kWh
